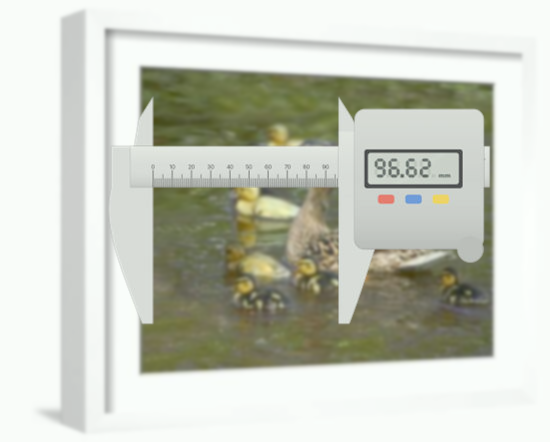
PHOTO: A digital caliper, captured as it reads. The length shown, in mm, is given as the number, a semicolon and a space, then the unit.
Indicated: 96.62; mm
